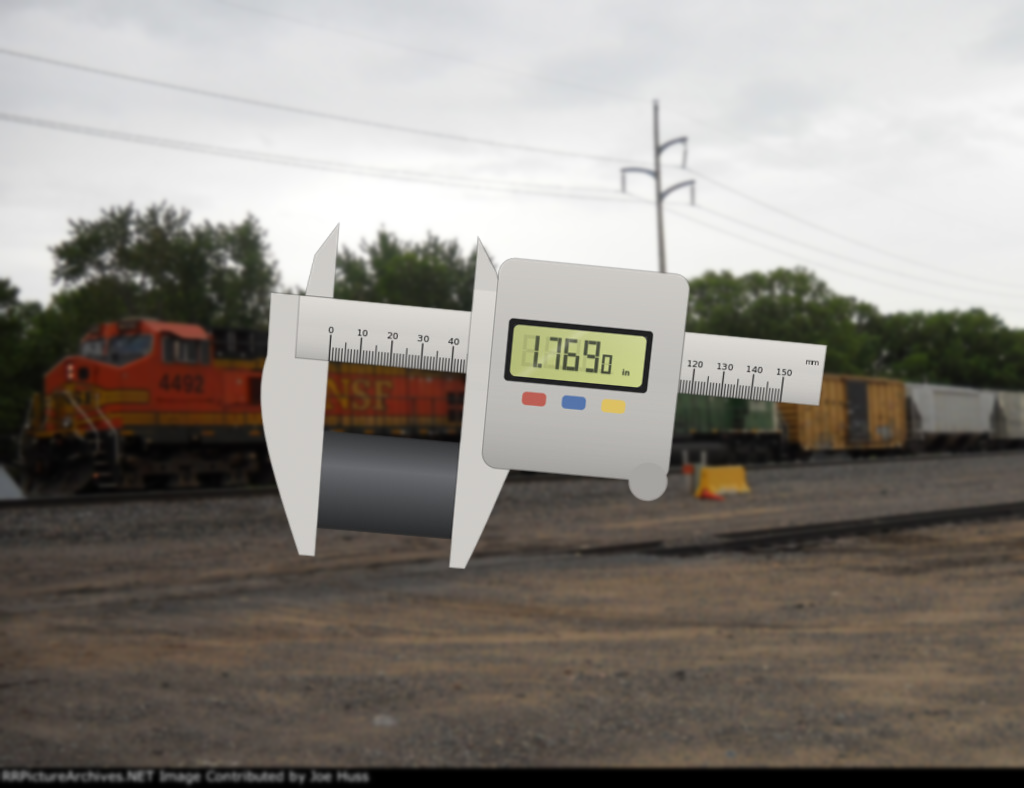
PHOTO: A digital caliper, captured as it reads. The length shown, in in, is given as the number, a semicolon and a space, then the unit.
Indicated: 1.7690; in
